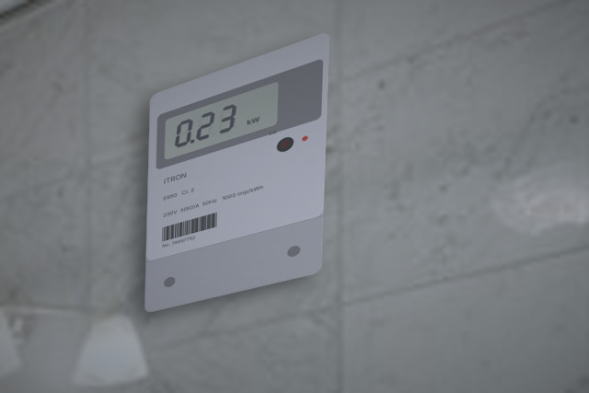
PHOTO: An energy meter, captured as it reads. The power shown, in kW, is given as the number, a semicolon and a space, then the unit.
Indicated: 0.23; kW
